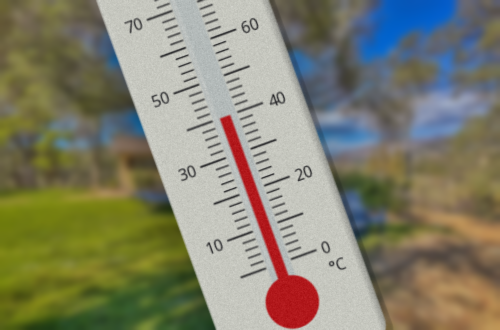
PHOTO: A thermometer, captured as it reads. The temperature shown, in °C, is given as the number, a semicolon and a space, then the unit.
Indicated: 40; °C
